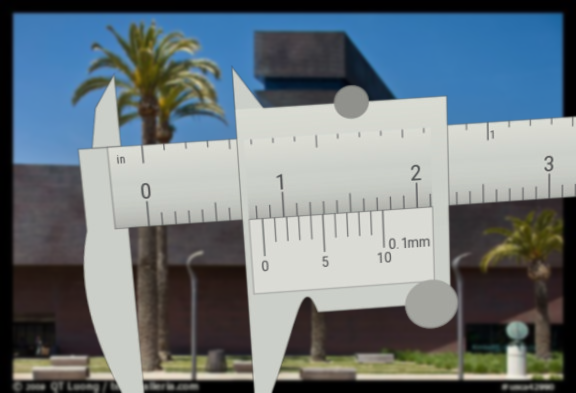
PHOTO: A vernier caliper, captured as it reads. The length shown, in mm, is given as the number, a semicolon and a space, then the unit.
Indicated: 8.4; mm
